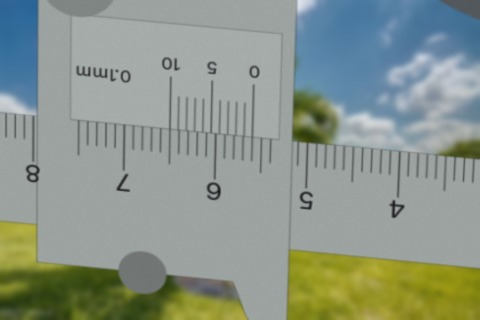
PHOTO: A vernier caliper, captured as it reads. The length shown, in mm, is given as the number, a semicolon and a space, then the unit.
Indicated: 56.0; mm
